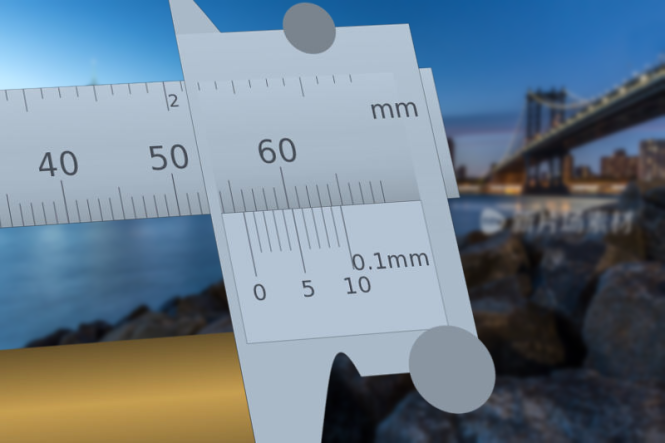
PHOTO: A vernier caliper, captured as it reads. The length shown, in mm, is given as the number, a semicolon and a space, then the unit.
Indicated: 55.8; mm
